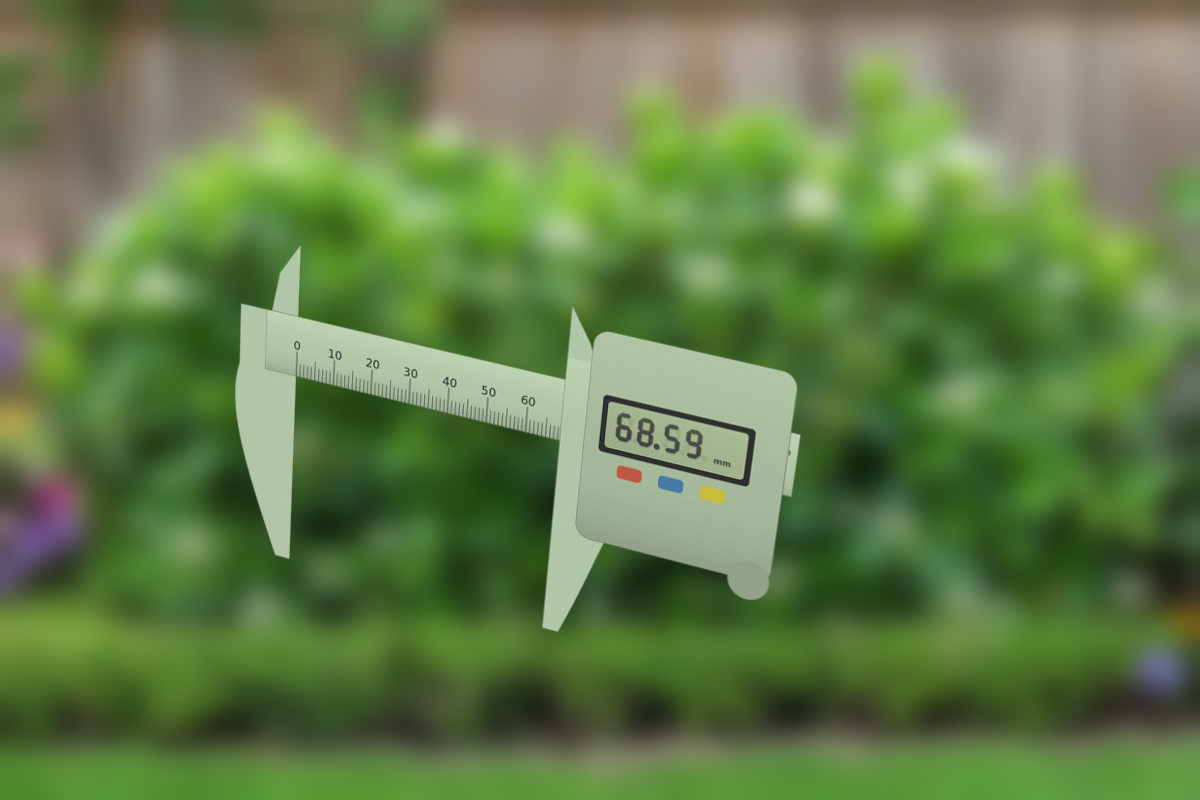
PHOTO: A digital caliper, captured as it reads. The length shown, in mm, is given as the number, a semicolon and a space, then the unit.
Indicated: 68.59; mm
